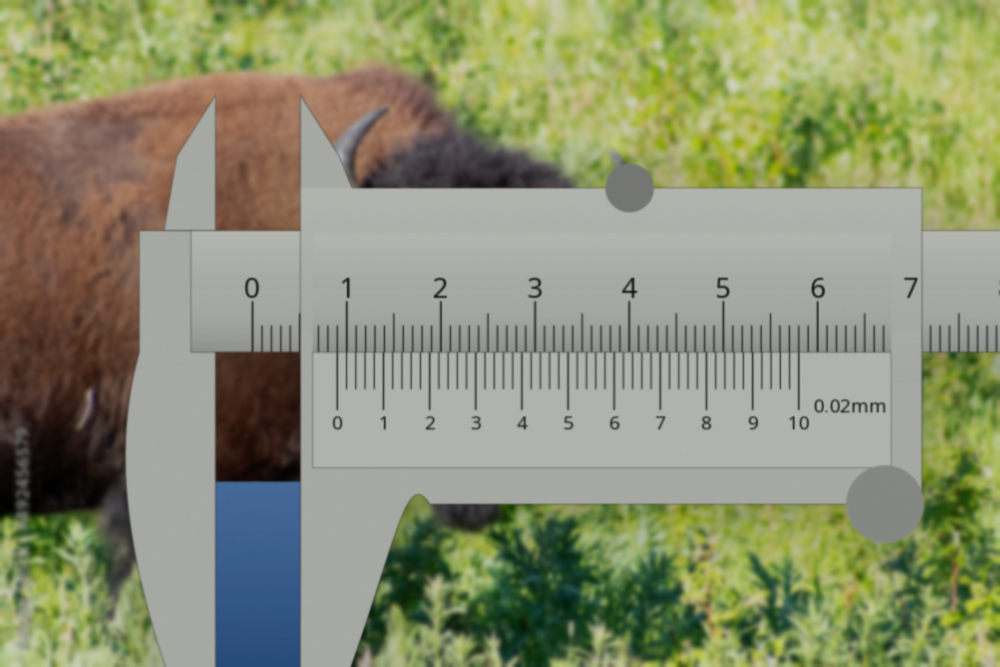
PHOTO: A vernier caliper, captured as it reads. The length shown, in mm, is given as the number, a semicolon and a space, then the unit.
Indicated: 9.0; mm
